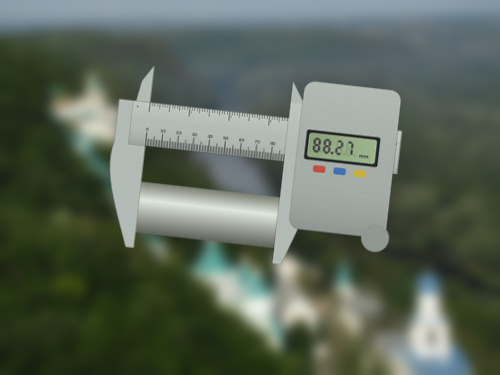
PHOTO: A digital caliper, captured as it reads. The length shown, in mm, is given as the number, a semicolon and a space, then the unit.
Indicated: 88.27; mm
